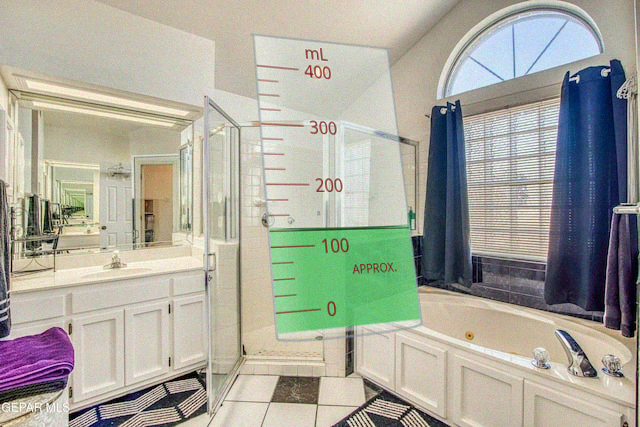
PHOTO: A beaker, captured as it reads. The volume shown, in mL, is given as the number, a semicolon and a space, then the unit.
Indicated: 125; mL
